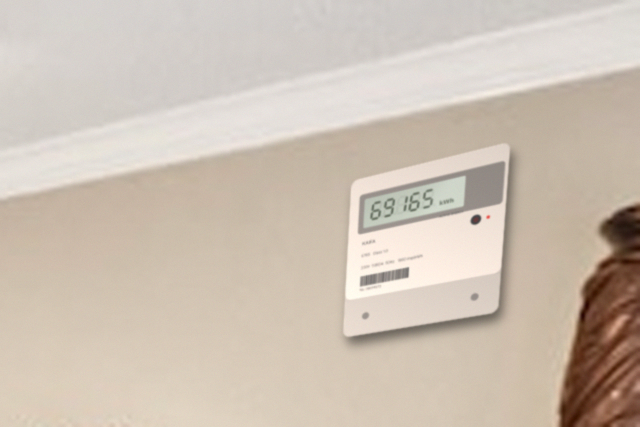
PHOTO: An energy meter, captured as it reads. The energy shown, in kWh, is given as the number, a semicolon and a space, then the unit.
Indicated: 69165; kWh
